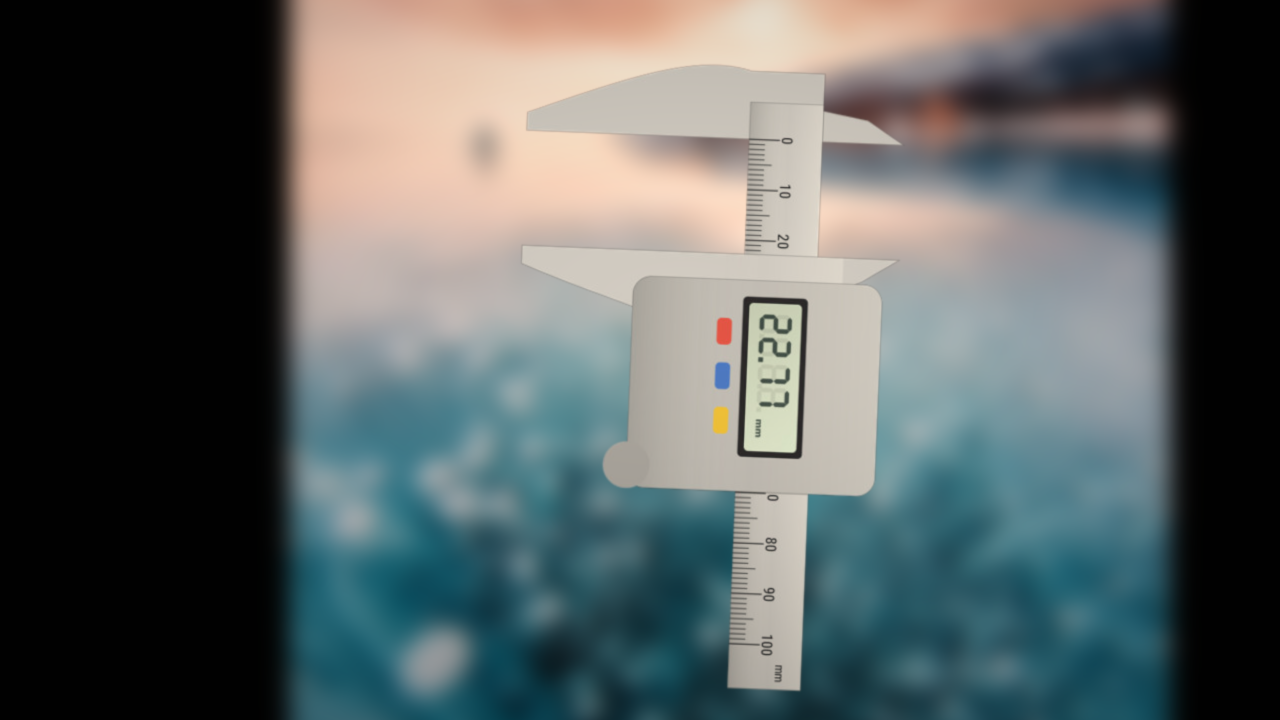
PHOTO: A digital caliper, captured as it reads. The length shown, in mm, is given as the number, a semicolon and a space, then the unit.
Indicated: 22.77; mm
